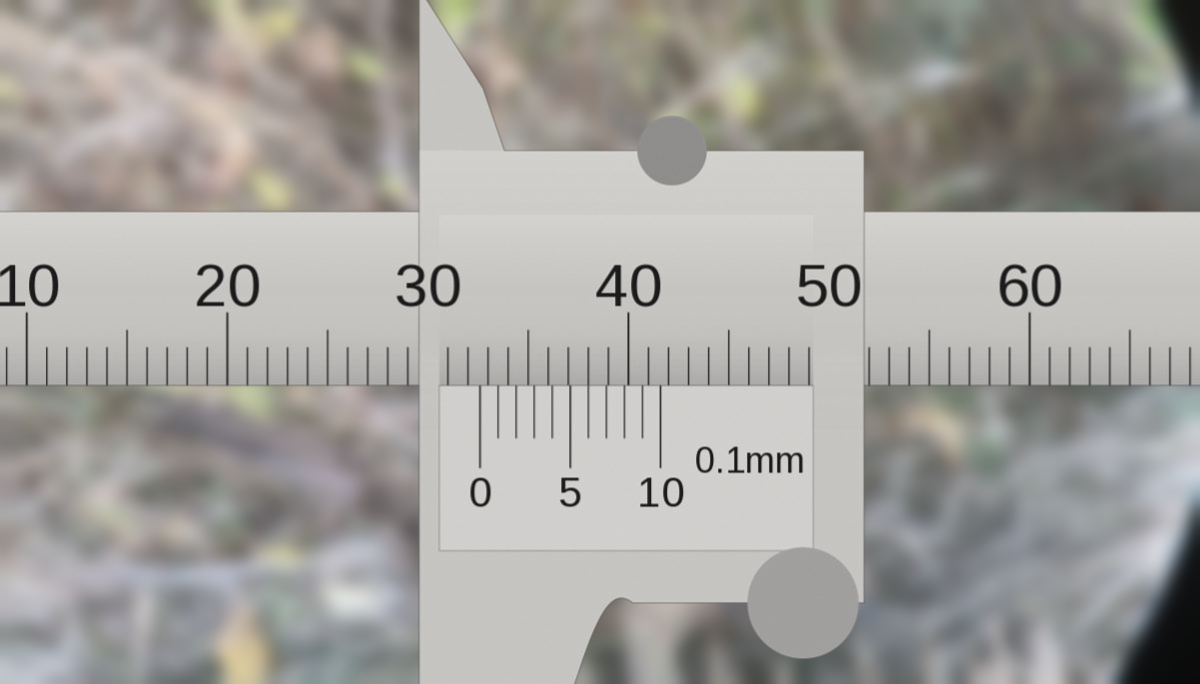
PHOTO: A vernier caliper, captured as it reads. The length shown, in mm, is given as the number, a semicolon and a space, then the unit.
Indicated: 32.6; mm
